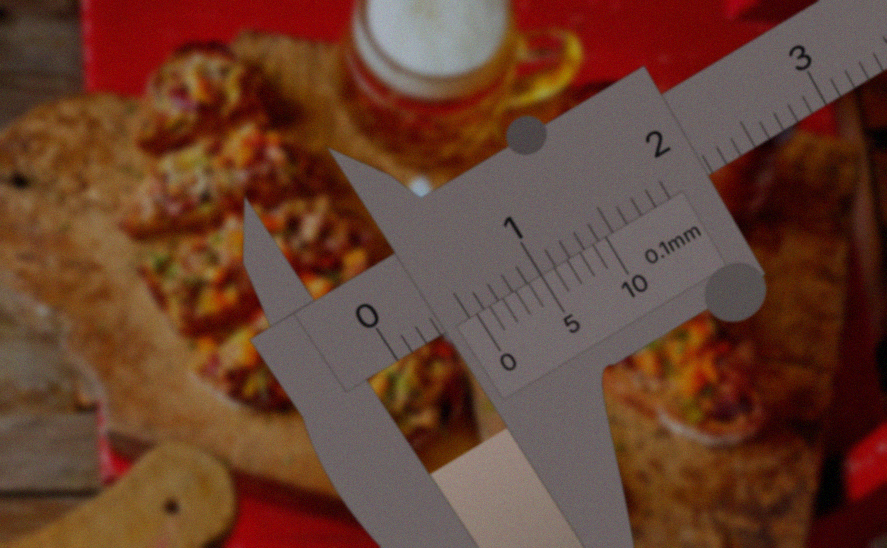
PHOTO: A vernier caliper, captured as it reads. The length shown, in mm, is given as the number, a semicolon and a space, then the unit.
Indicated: 5.5; mm
